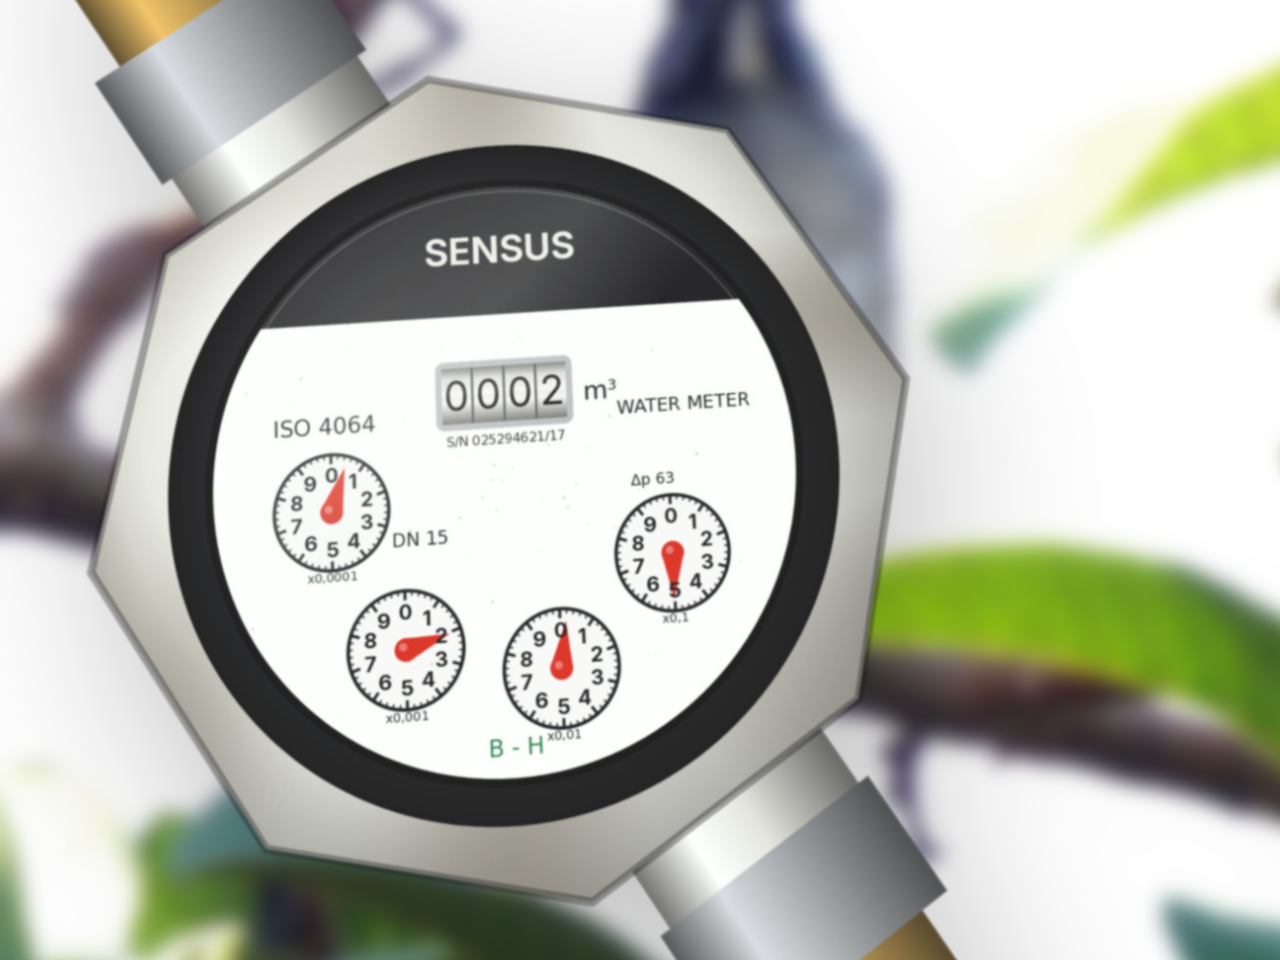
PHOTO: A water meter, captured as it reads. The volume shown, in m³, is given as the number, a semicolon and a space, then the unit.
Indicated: 2.5020; m³
